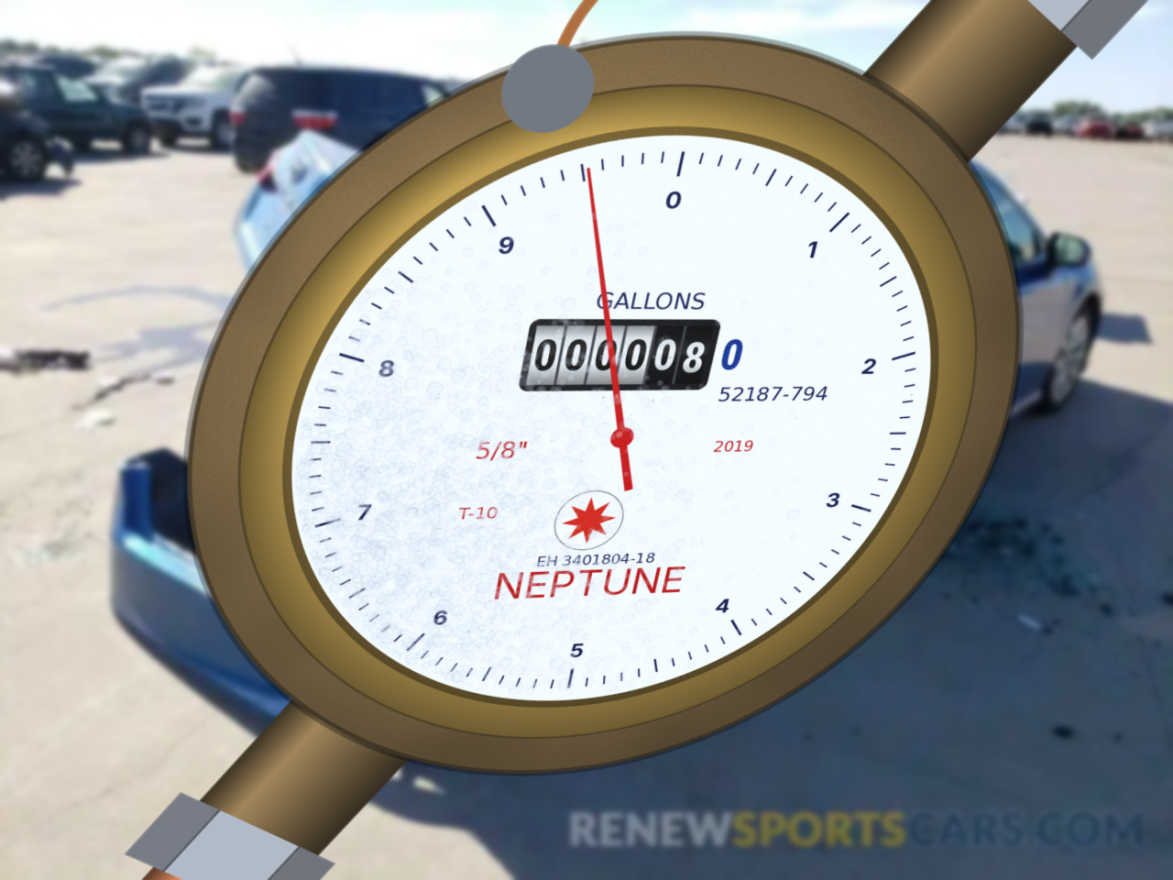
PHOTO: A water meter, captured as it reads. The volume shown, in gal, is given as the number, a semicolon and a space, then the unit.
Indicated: 79.5; gal
